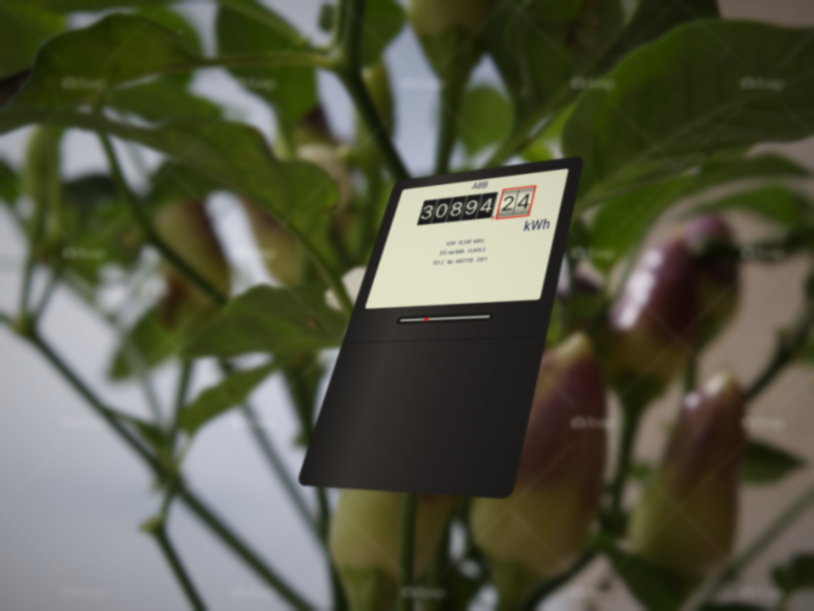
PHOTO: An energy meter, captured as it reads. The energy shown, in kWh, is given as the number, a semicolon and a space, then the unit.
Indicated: 30894.24; kWh
